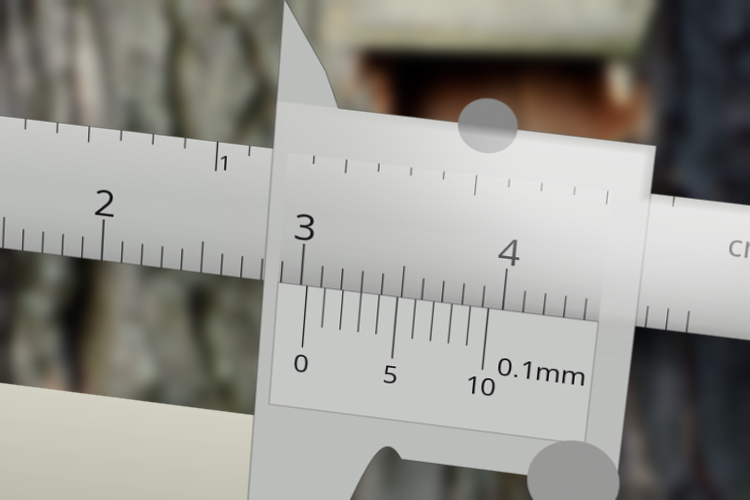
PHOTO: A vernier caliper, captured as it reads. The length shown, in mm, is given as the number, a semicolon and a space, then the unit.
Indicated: 30.3; mm
